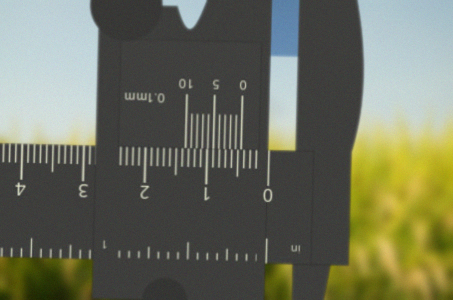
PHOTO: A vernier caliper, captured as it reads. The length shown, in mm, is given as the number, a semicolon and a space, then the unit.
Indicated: 4.5; mm
